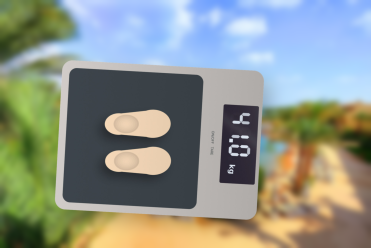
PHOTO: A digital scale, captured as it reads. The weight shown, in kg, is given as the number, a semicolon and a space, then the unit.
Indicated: 41.0; kg
